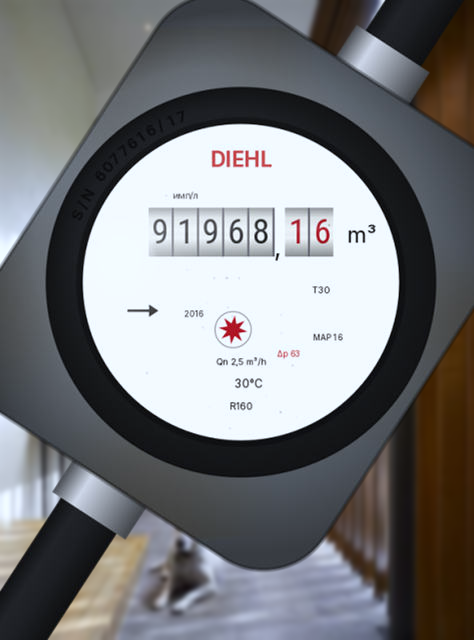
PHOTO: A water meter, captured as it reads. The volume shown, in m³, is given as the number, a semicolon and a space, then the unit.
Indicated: 91968.16; m³
